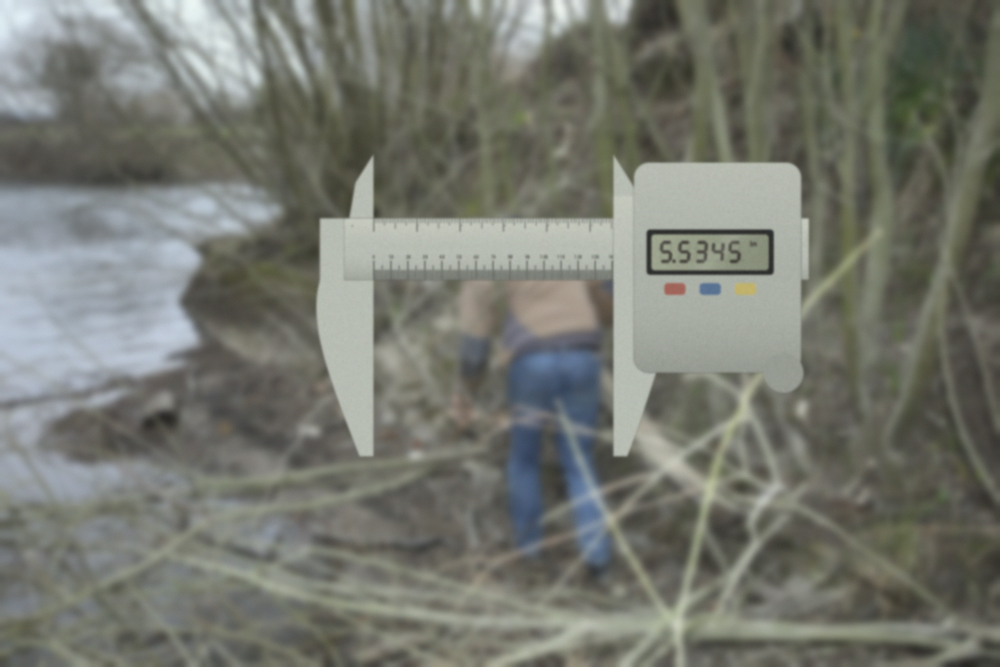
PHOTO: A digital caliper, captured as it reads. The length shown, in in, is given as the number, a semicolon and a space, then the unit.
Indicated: 5.5345; in
